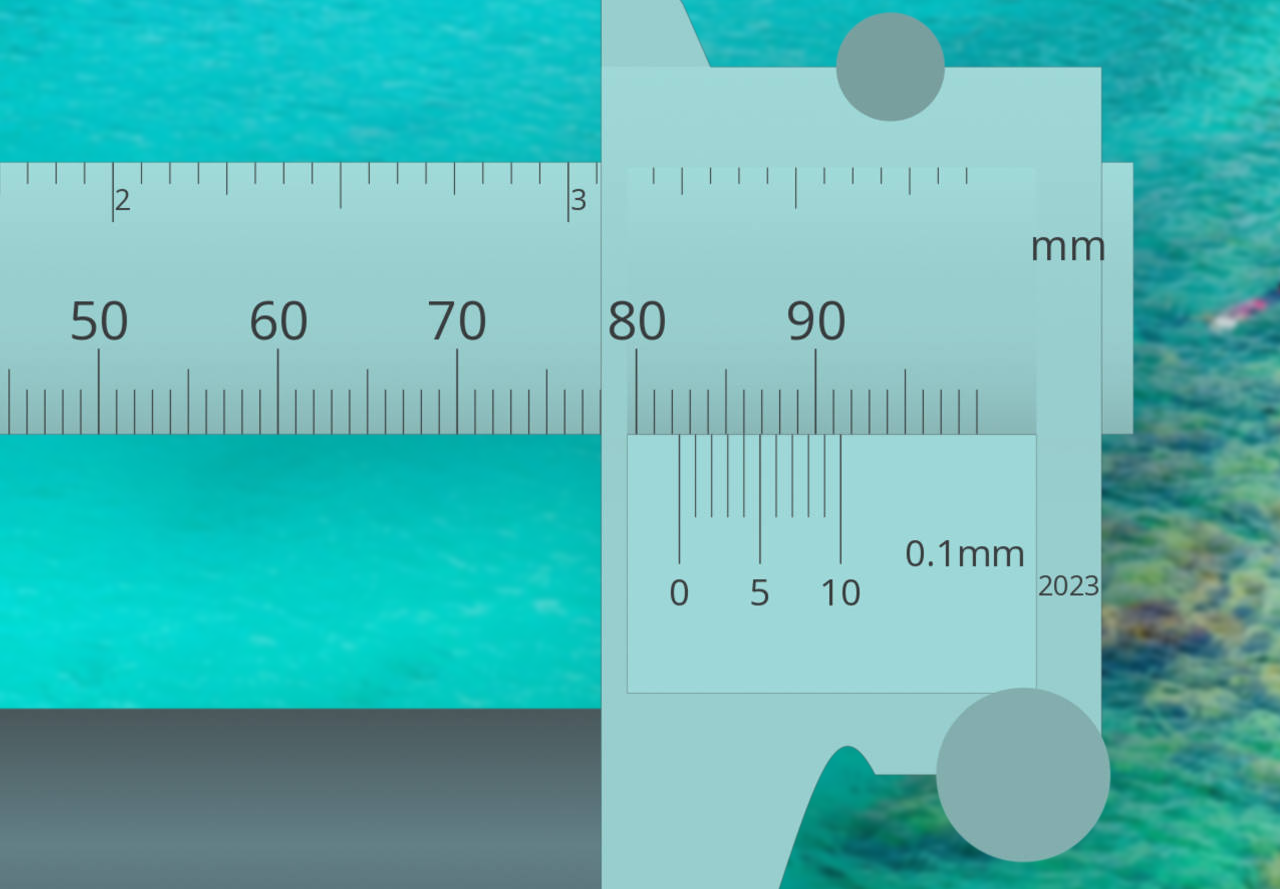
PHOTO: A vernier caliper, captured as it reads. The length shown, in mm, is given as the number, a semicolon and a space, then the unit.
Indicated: 82.4; mm
